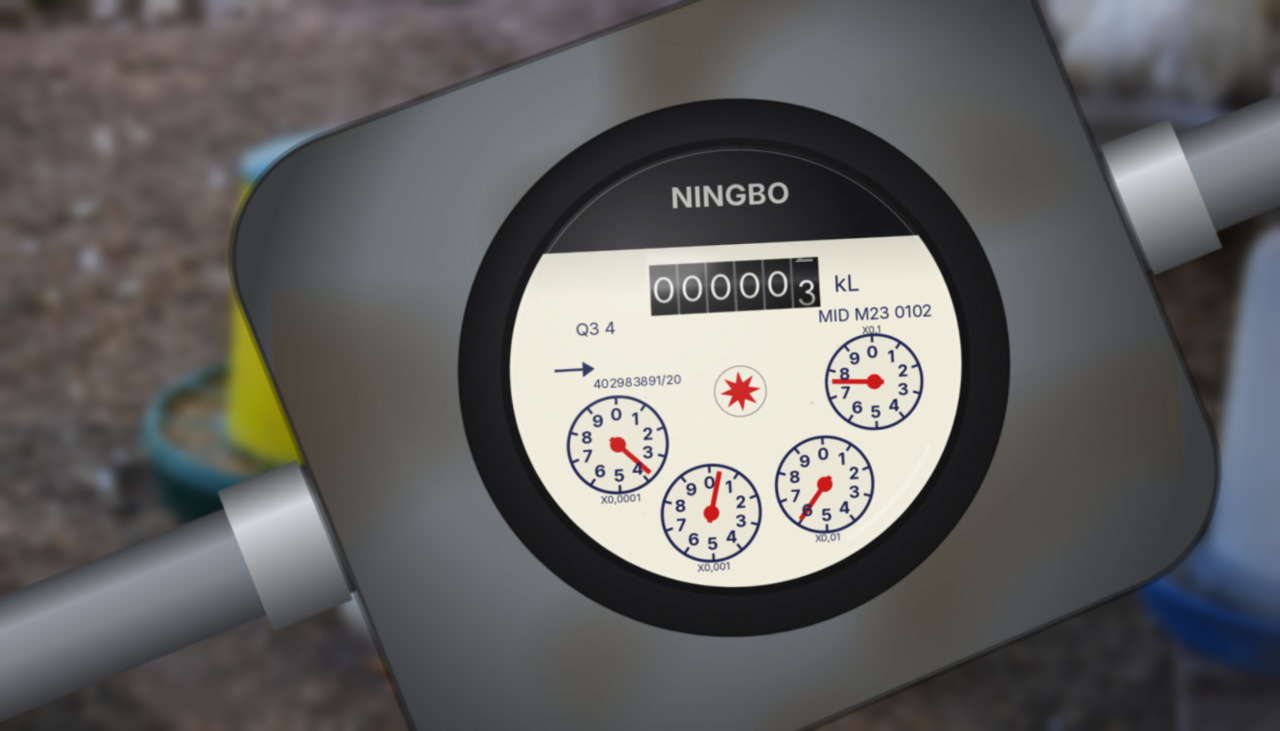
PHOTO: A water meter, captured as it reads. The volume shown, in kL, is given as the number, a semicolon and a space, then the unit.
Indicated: 2.7603; kL
